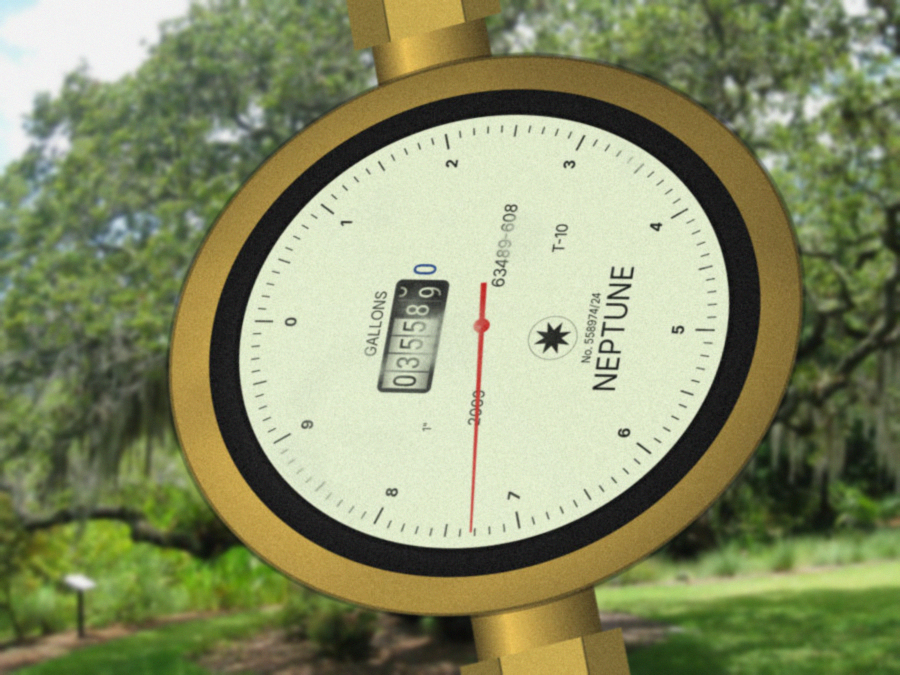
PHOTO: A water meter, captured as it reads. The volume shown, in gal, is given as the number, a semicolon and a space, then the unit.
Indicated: 355887.3; gal
